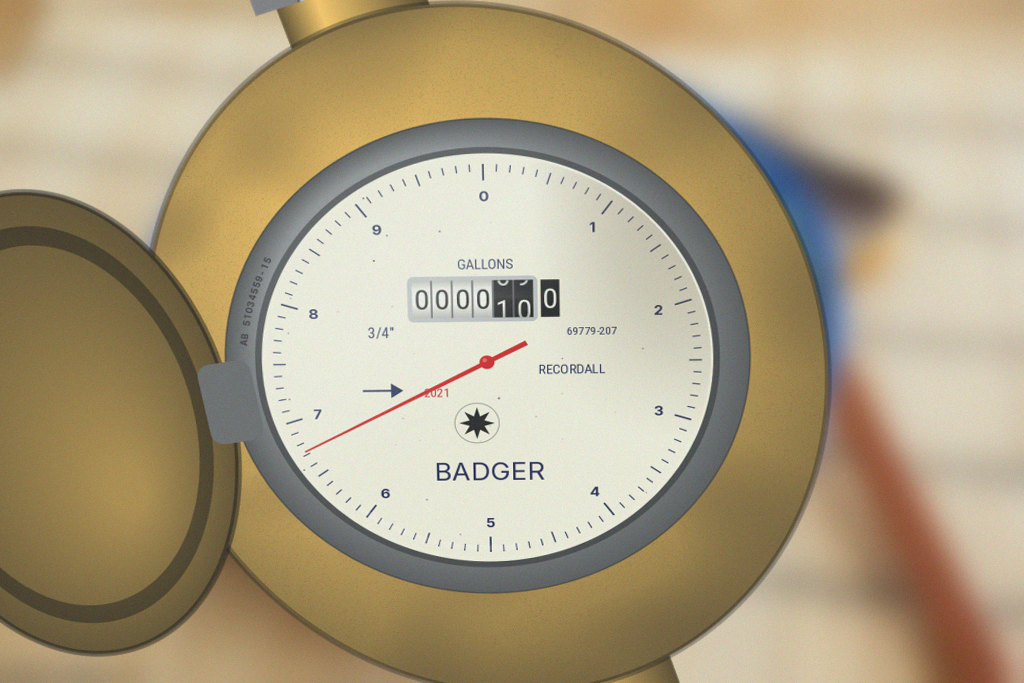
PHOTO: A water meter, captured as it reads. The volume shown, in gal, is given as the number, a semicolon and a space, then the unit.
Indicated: 96.7; gal
